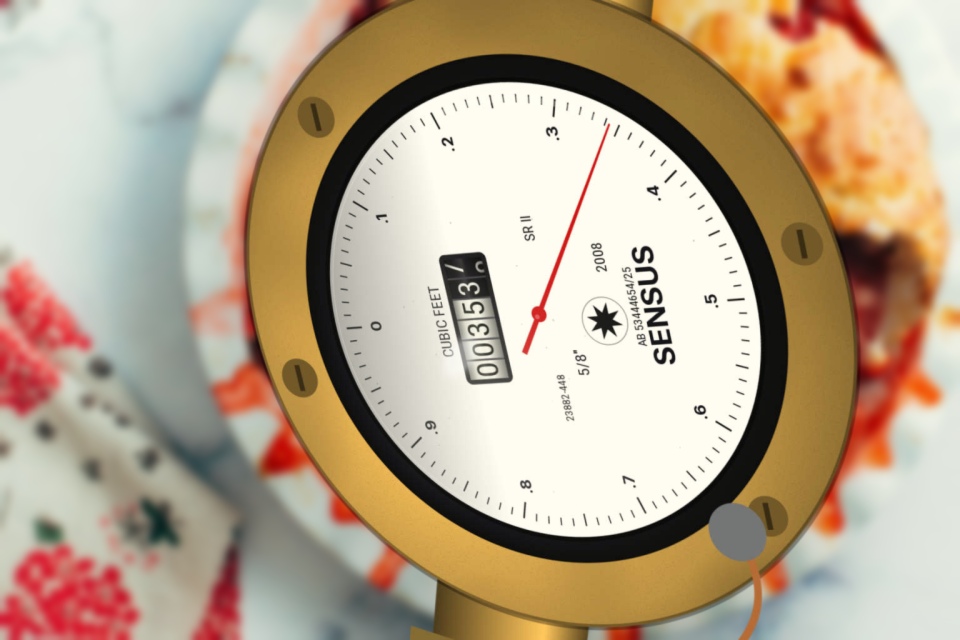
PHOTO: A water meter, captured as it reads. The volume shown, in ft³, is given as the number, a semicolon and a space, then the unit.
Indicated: 3537.34; ft³
